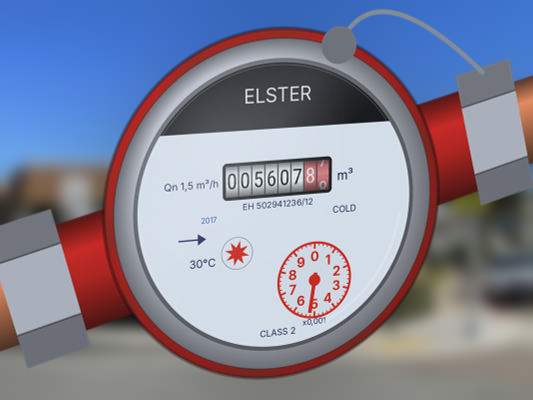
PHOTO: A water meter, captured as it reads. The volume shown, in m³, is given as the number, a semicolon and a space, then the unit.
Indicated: 5607.875; m³
